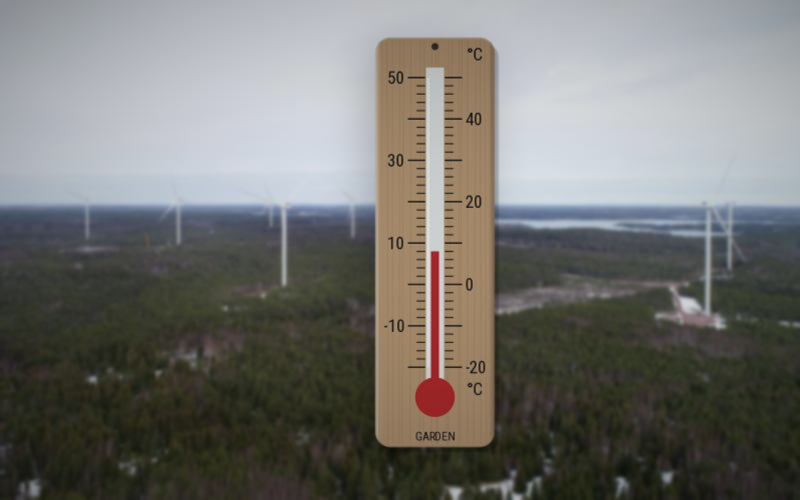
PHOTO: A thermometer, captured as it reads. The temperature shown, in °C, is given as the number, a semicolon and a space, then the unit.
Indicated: 8; °C
